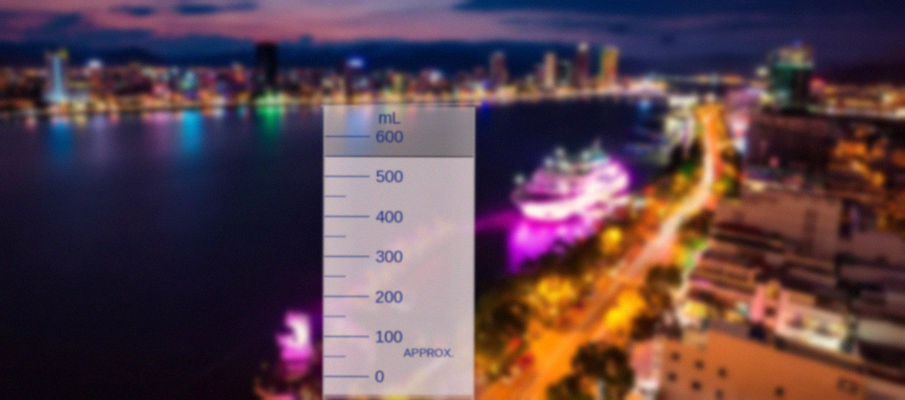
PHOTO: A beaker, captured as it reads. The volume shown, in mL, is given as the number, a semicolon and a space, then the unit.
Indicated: 550; mL
